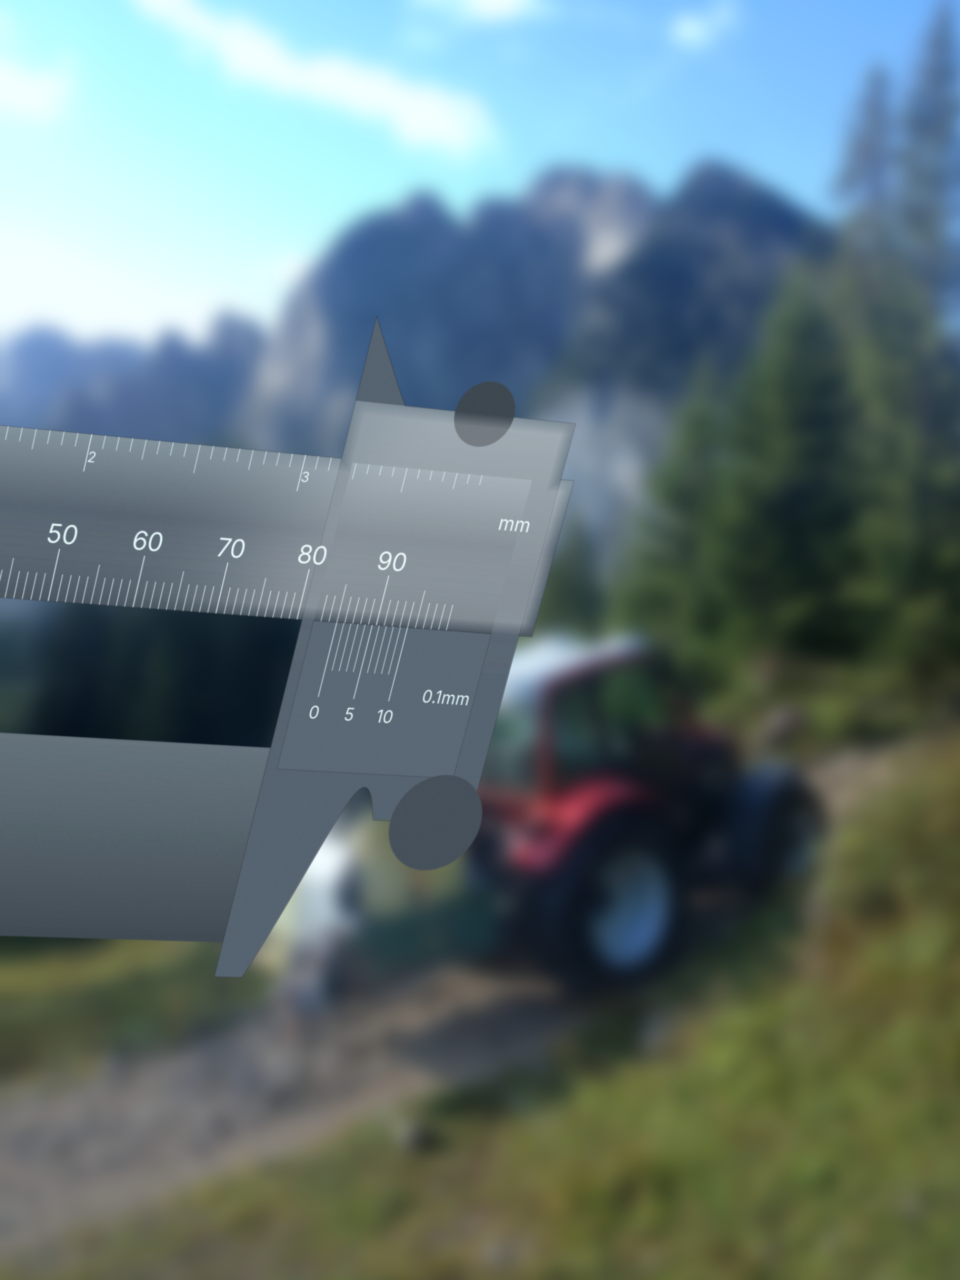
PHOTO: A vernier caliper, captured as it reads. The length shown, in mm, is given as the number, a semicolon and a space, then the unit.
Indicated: 85.0; mm
